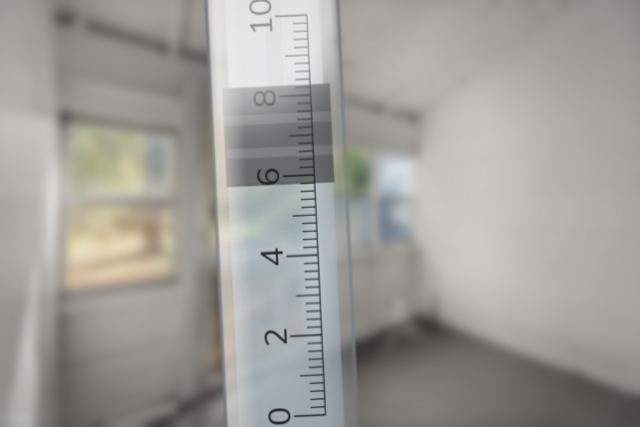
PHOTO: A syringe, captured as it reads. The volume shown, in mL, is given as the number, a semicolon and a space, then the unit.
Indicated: 5.8; mL
